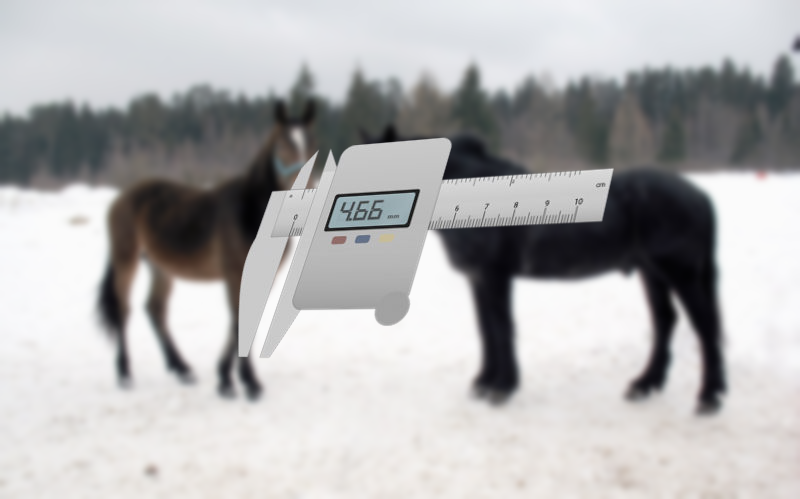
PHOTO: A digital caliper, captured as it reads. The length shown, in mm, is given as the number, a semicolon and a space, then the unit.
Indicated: 4.66; mm
